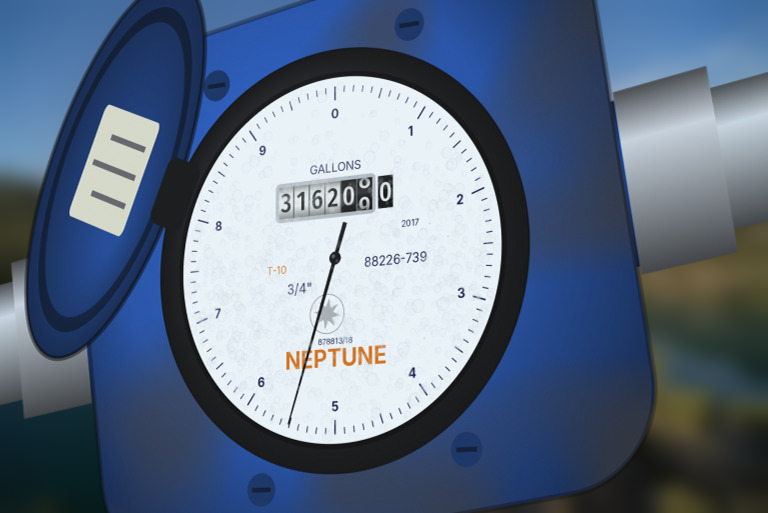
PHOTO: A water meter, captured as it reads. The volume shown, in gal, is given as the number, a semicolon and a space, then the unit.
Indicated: 3162085.5; gal
